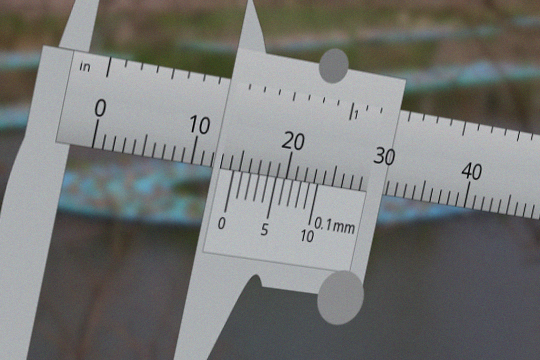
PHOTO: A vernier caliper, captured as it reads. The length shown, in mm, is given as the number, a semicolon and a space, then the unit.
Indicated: 14.4; mm
